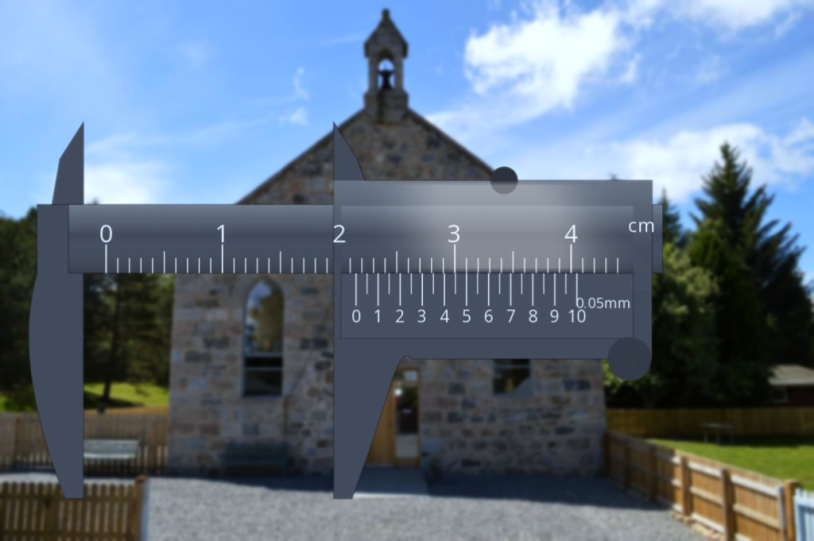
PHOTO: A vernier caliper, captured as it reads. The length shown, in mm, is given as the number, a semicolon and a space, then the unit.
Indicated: 21.5; mm
